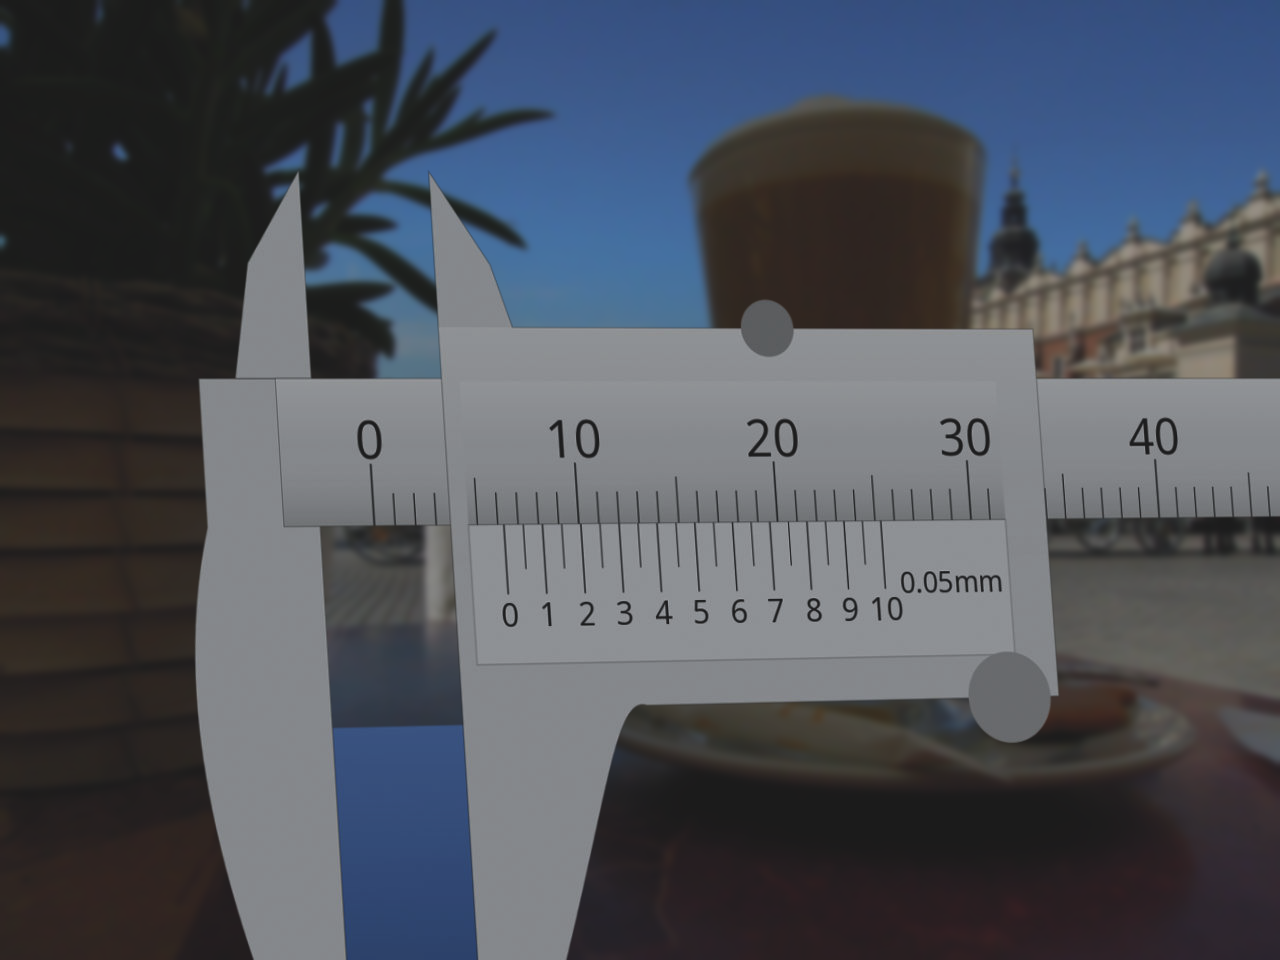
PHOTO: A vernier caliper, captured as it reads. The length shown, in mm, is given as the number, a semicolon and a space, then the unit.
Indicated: 6.3; mm
